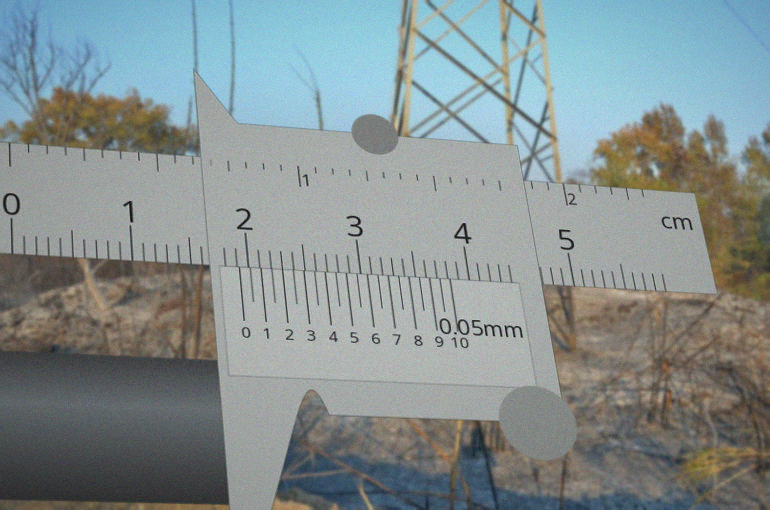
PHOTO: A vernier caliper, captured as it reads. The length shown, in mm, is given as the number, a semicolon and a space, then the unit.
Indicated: 19.2; mm
